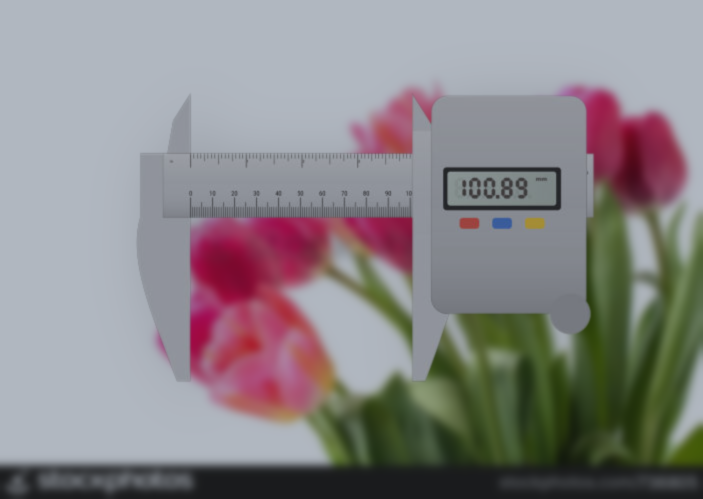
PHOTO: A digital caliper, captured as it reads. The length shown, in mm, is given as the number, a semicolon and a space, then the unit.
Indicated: 100.89; mm
